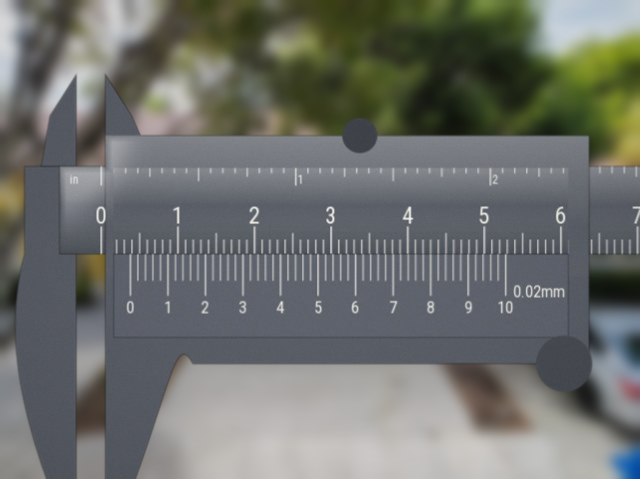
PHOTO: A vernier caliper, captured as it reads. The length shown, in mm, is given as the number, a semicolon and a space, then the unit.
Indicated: 3.8; mm
